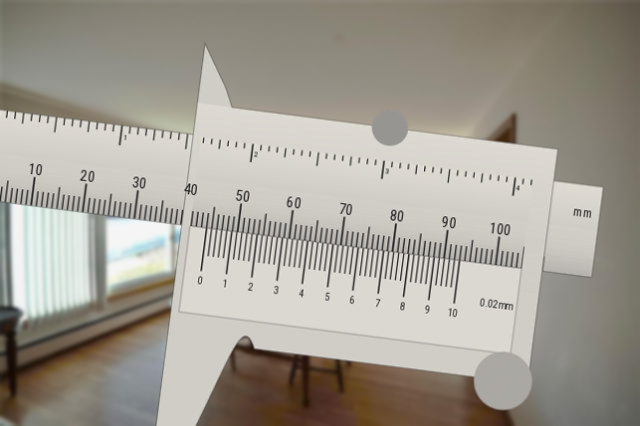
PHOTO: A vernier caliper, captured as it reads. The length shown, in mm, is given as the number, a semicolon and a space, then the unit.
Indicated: 44.0; mm
